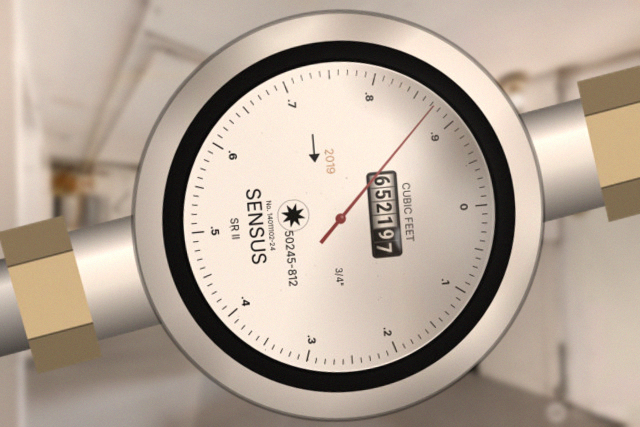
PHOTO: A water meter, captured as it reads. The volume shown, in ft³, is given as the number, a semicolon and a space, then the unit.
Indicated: 652196.87; ft³
